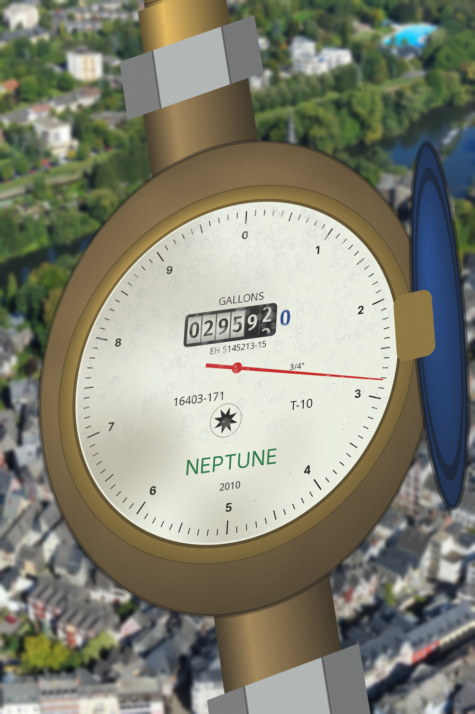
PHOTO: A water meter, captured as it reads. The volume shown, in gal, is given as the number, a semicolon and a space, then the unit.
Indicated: 295922.8; gal
